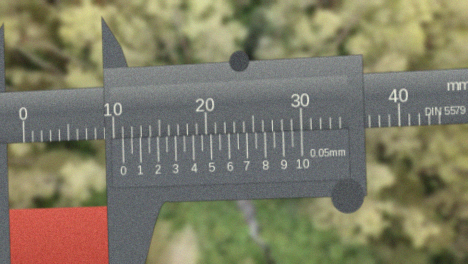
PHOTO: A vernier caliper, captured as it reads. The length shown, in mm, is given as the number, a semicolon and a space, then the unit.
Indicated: 11.0; mm
